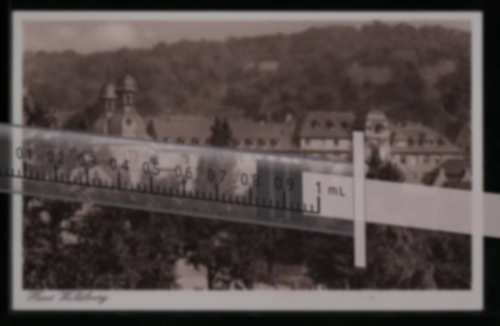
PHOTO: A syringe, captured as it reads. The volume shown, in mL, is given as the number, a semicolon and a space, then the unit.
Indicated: 0.82; mL
